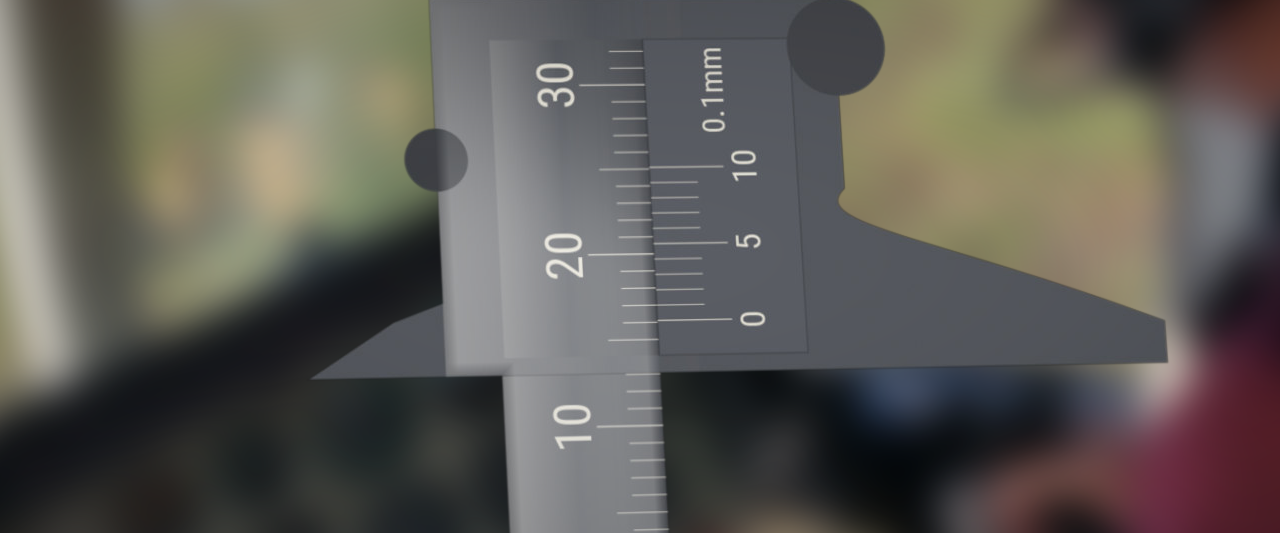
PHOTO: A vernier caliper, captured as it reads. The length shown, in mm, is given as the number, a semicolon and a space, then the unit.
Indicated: 16.1; mm
